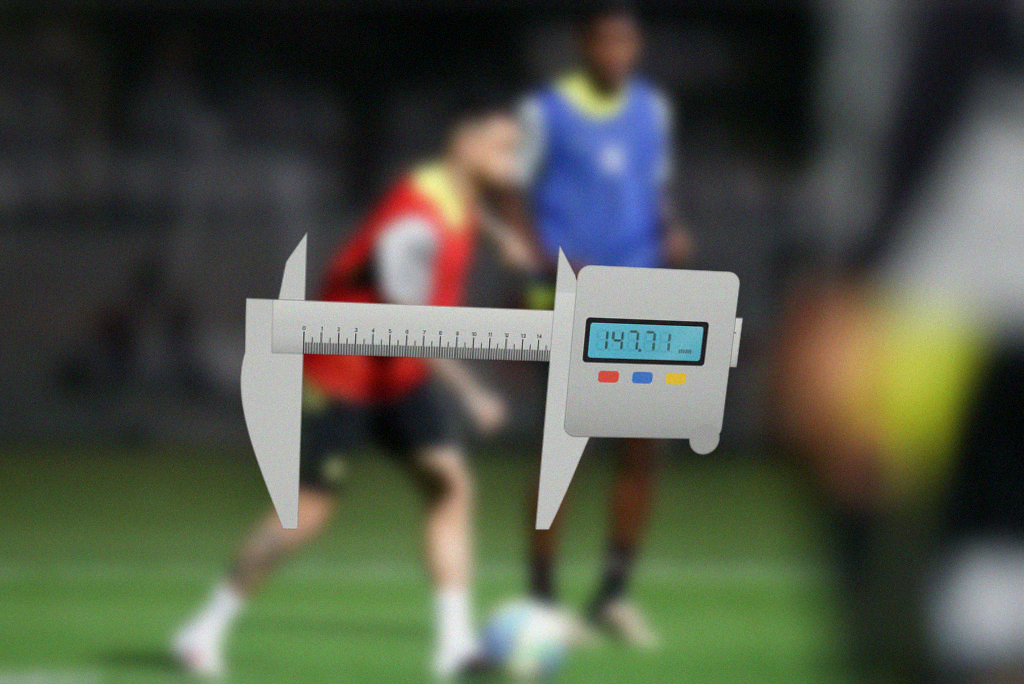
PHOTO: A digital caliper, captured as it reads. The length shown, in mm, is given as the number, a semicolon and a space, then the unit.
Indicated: 147.71; mm
